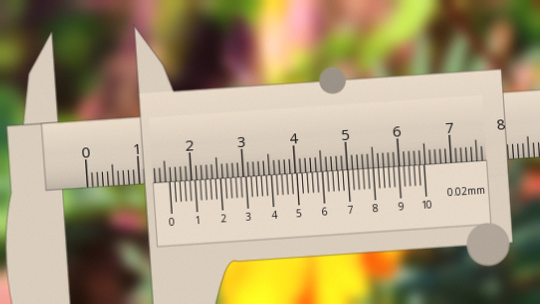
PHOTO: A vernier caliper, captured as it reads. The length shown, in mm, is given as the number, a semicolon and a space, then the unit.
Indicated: 15.8; mm
